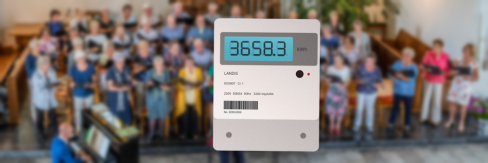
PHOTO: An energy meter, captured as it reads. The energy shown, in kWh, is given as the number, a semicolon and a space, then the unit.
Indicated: 3658.3; kWh
